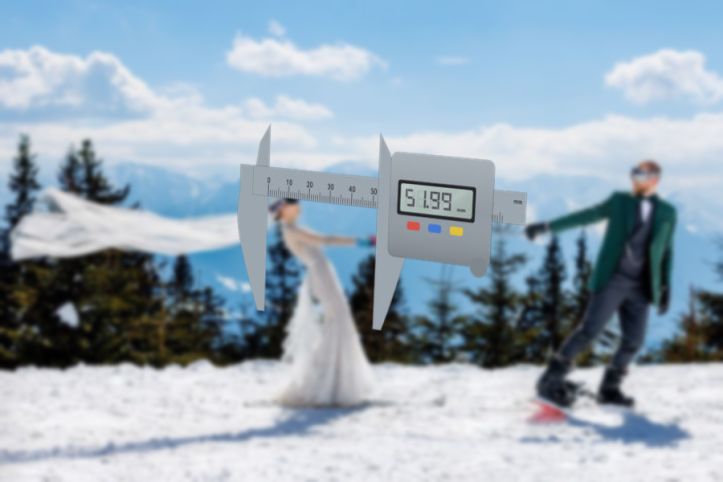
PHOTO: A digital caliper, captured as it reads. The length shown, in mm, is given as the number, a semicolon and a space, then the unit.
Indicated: 51.99; mm
